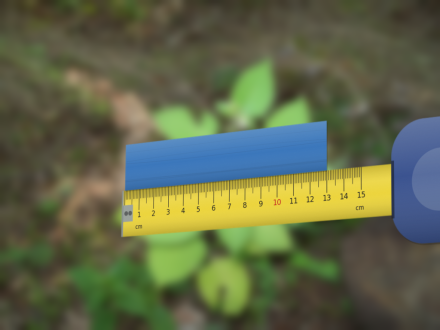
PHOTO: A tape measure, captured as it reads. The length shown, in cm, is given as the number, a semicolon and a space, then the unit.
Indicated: 13; cm
